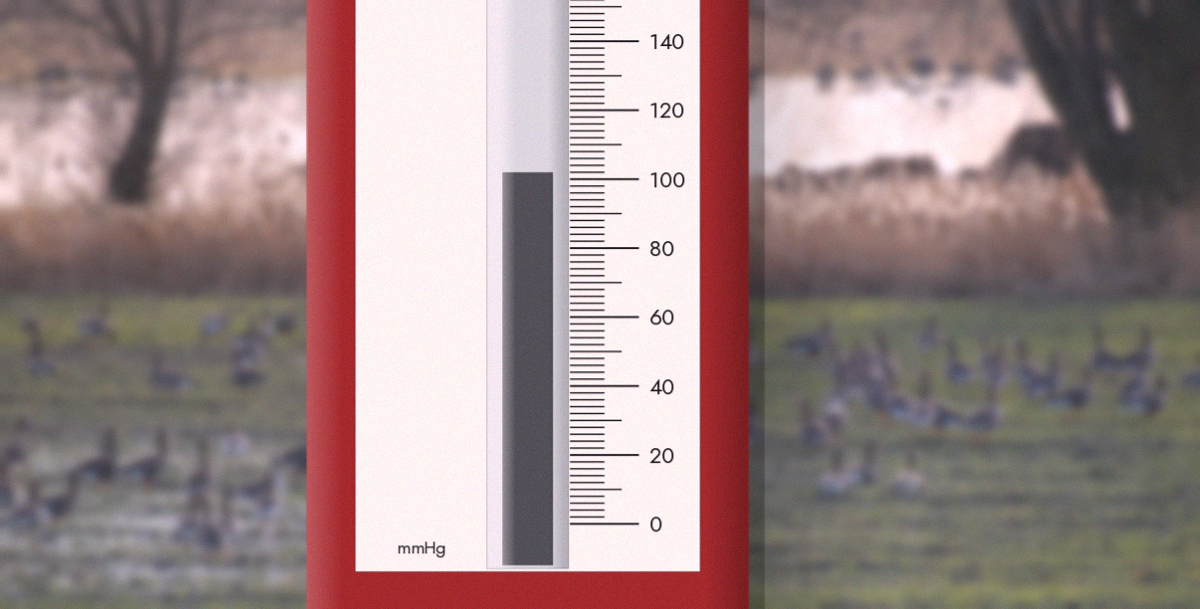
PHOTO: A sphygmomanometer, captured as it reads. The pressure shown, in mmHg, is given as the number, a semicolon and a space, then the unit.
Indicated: 102; mmHg
